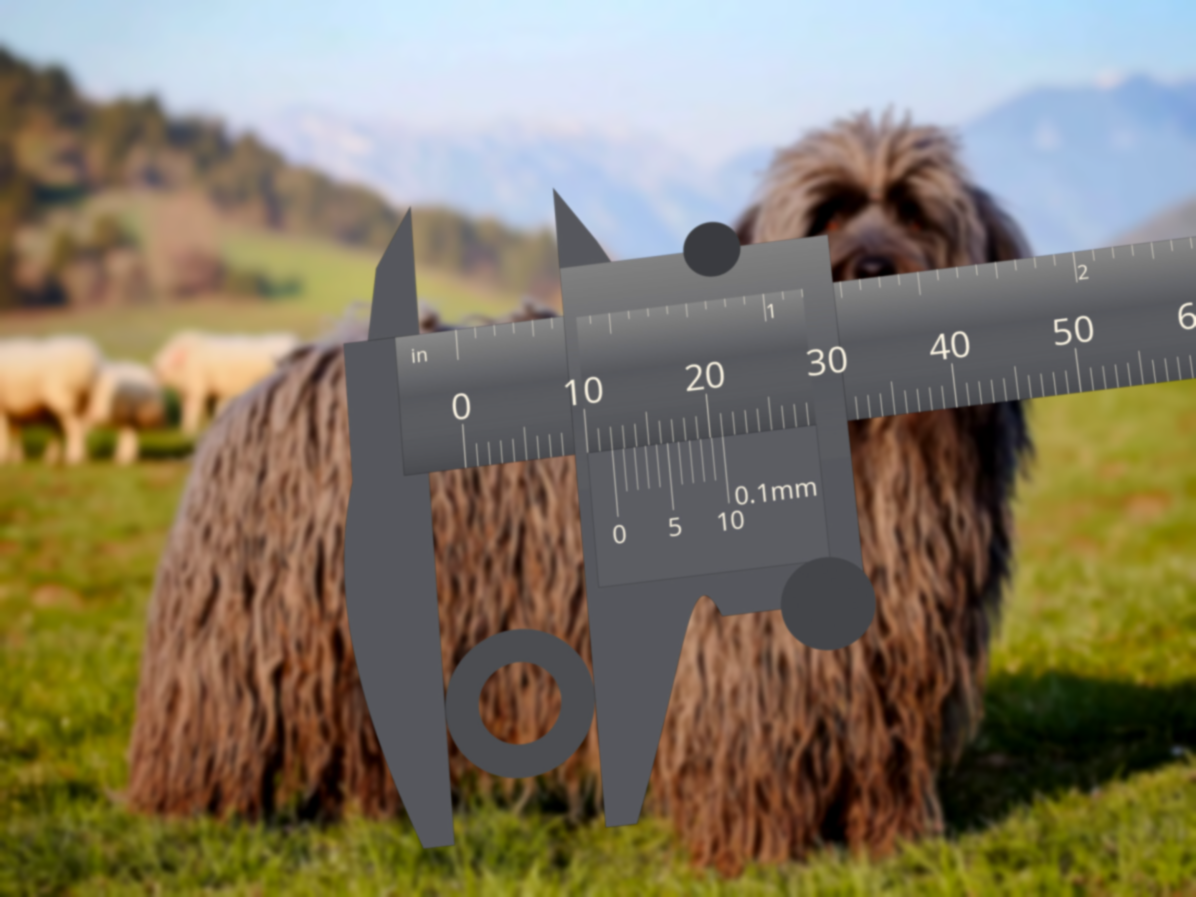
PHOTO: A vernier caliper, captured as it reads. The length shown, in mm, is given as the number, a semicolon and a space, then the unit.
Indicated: 12.0; mm
